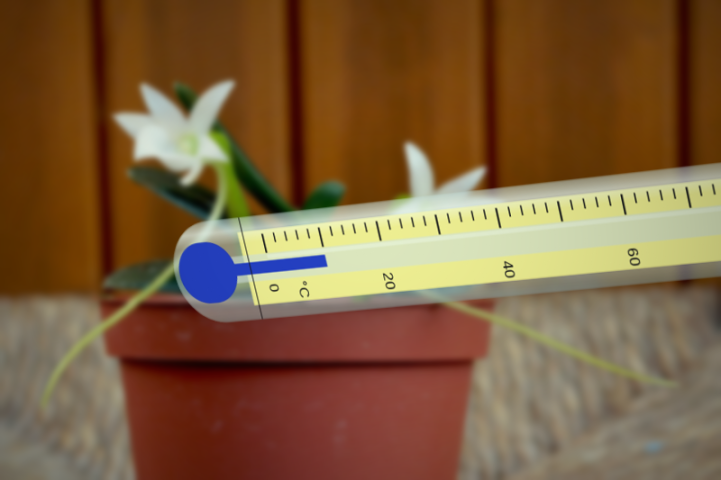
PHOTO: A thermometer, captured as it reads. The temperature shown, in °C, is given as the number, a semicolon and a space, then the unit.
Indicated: 10; °C
